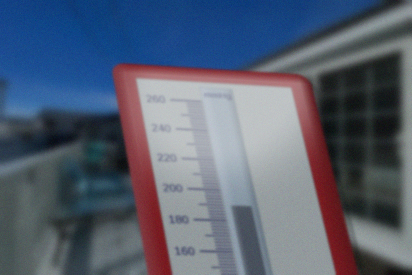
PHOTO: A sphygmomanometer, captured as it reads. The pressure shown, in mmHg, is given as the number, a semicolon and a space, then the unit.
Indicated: 190; mmHg
